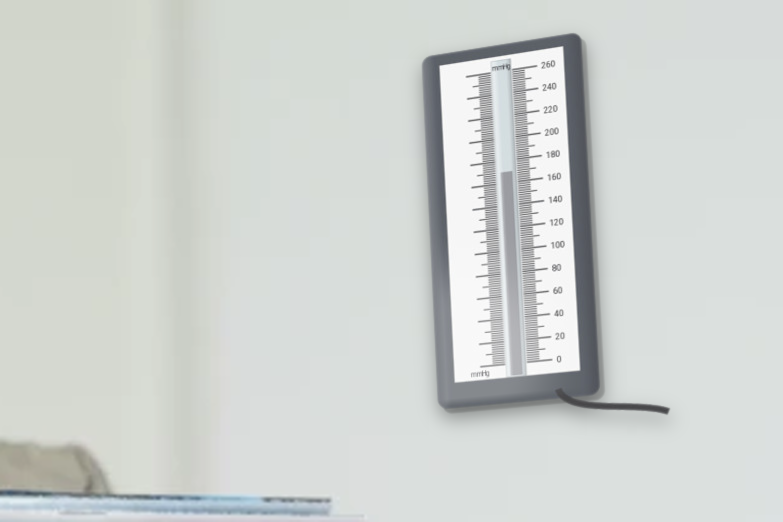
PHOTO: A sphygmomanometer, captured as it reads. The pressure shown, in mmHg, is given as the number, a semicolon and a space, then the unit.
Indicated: 170; mmHg
